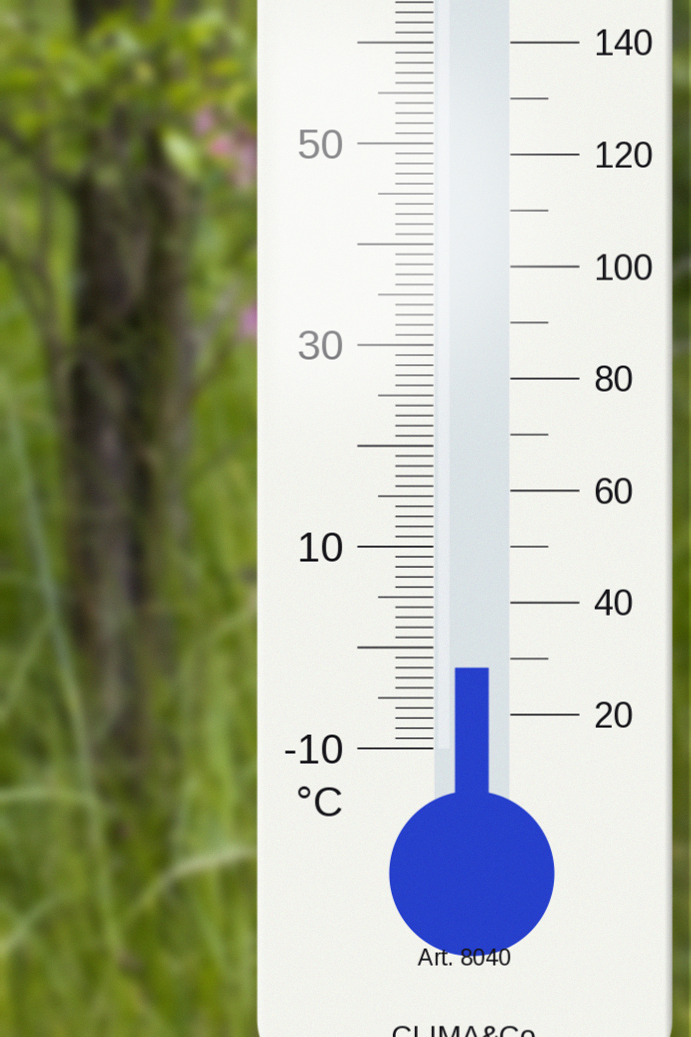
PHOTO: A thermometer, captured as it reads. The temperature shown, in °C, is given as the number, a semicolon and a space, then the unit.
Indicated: -2; °C
